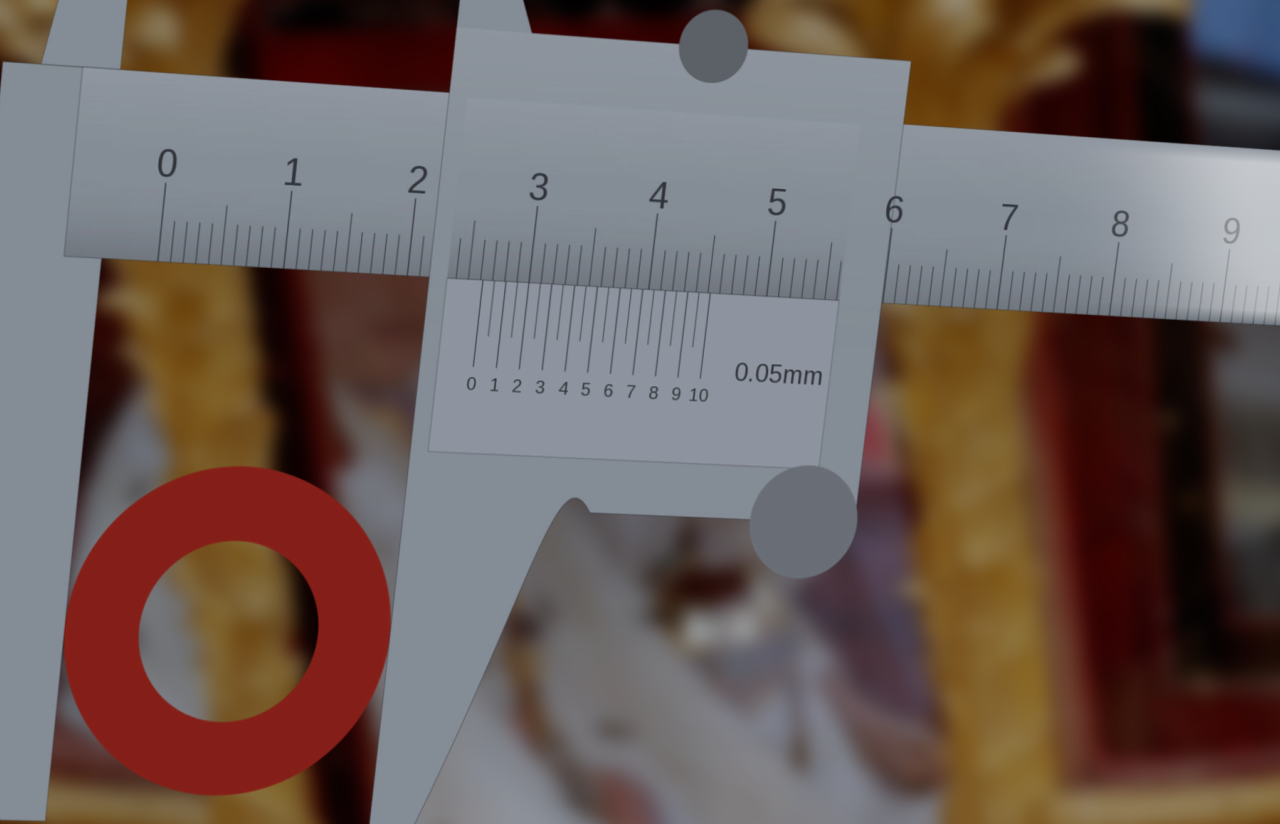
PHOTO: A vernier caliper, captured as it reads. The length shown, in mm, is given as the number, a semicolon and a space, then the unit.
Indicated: 26.2; mm
